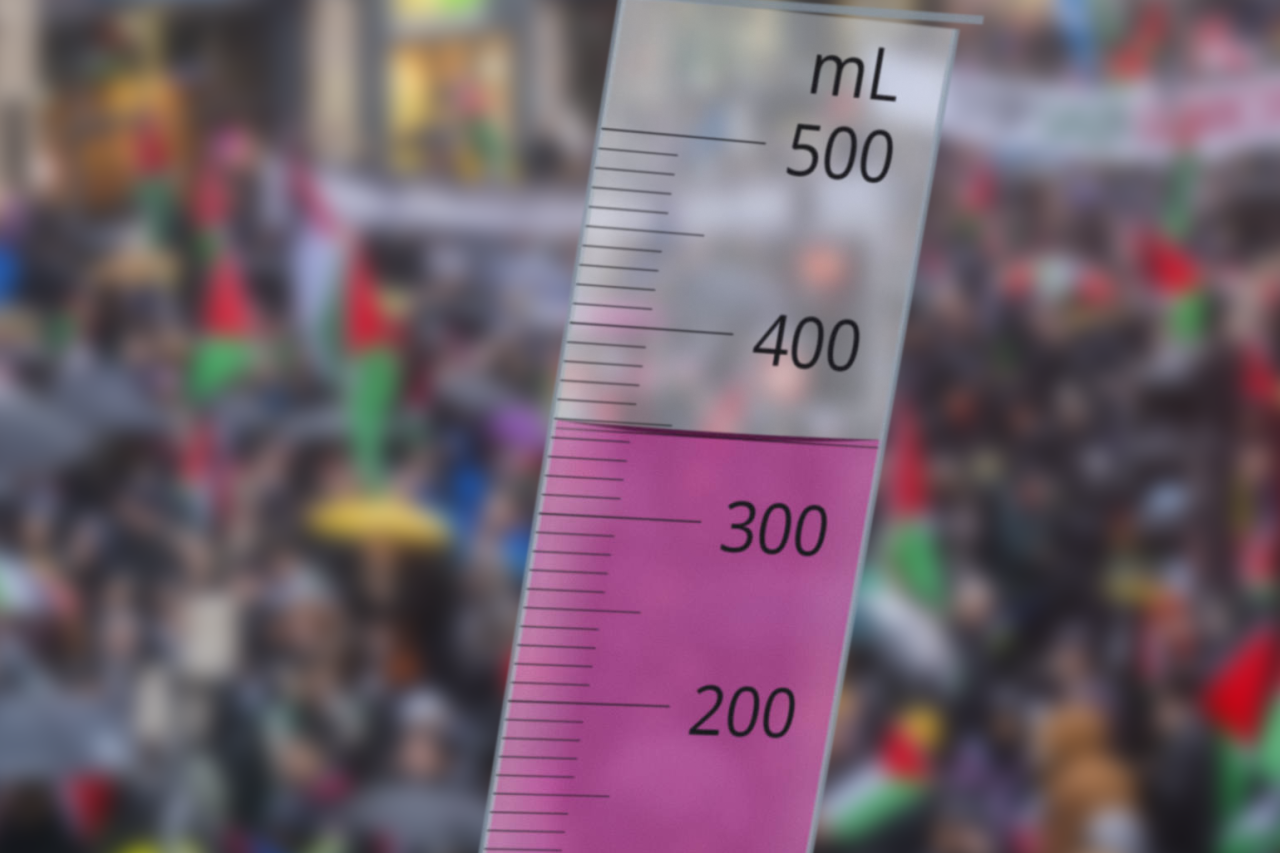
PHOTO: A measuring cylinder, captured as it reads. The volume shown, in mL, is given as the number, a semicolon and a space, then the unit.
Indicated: 345; mL
